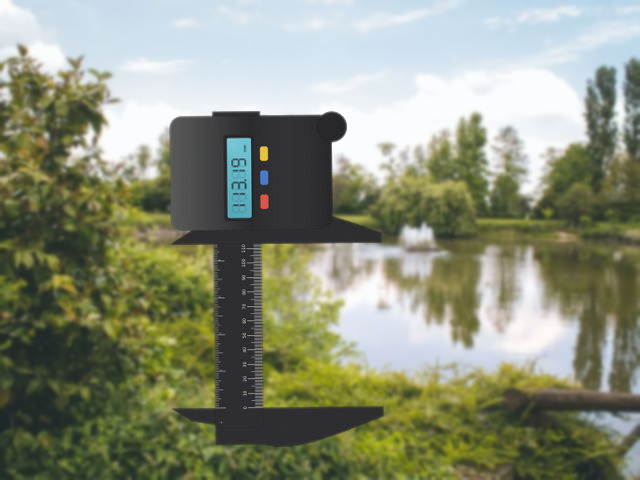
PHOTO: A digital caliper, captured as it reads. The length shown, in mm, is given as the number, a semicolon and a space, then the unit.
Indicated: 113.19; mm
